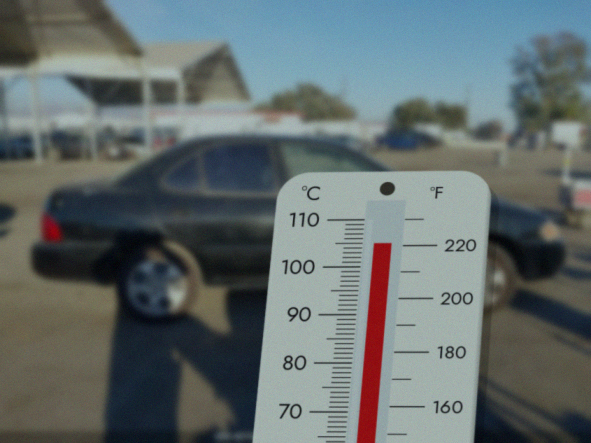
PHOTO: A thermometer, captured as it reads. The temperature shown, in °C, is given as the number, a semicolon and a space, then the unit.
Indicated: 105; °C
